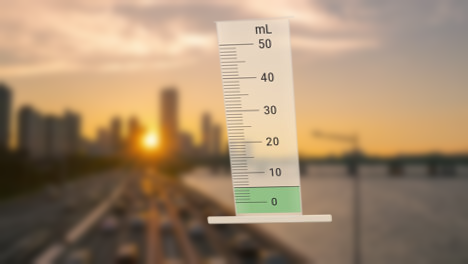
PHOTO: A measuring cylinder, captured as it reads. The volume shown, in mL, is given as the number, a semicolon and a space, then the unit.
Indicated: 5; mL
